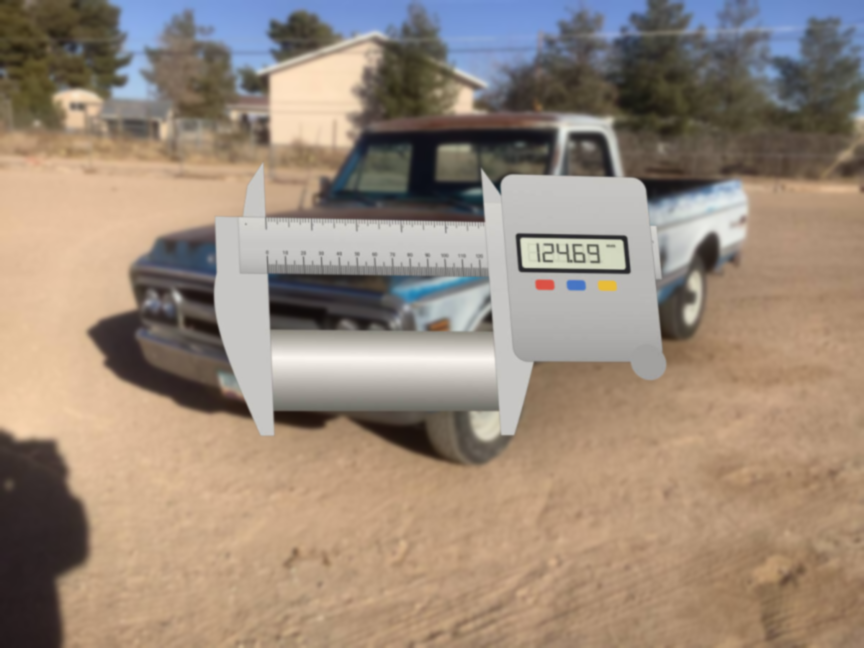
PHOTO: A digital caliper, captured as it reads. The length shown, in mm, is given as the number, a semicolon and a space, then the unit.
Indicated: 124.69; mm
